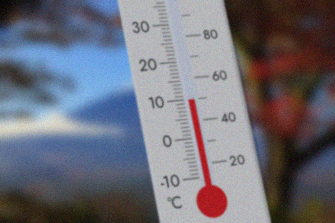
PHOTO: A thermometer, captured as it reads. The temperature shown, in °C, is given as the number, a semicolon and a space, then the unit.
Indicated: 10; °C
